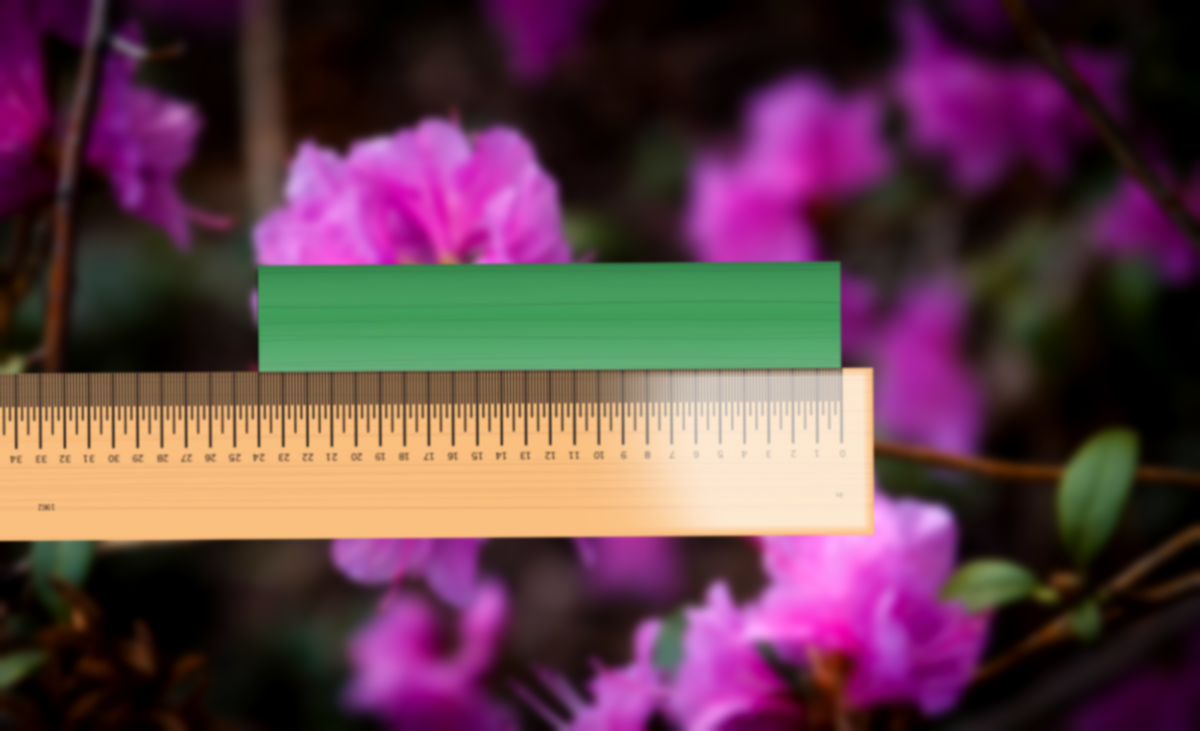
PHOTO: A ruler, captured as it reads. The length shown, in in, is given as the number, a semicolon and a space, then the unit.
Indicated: 24; in
